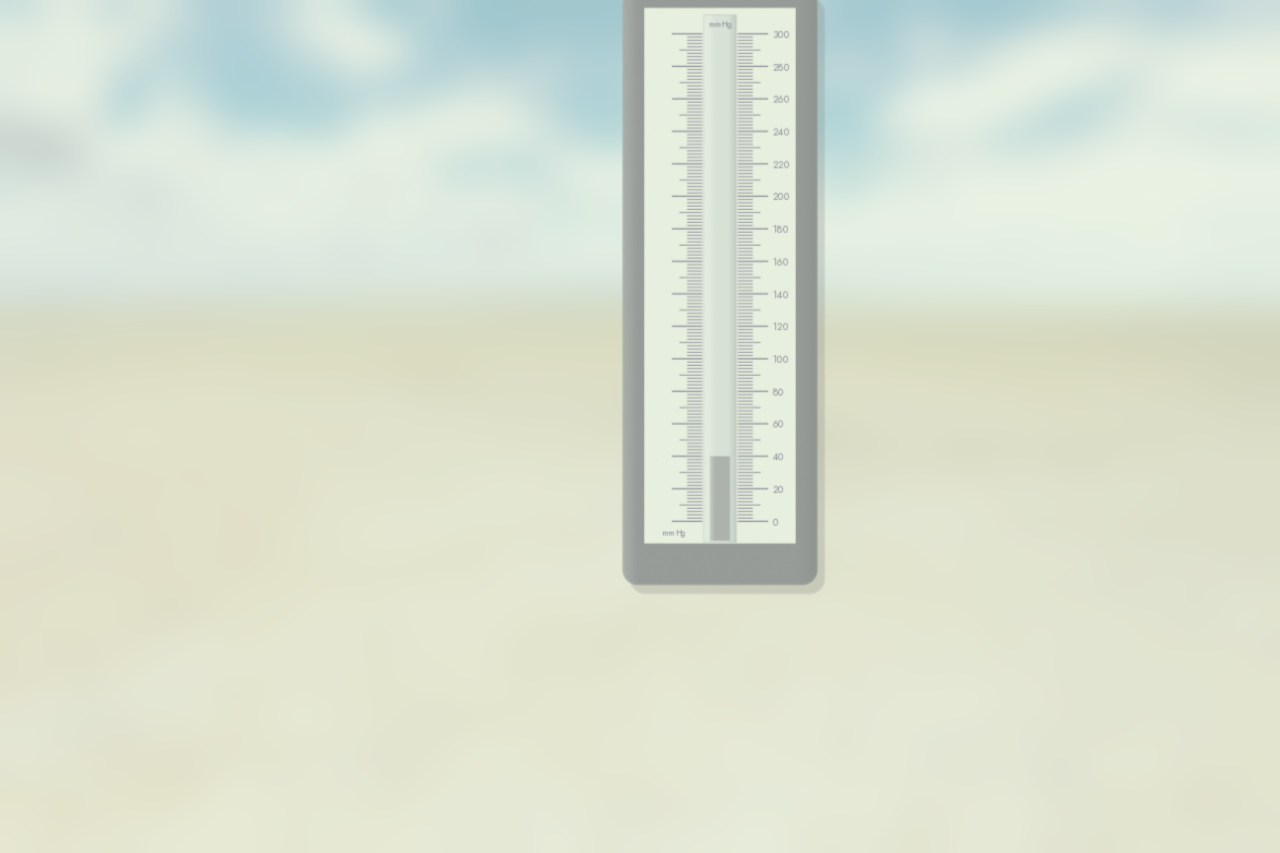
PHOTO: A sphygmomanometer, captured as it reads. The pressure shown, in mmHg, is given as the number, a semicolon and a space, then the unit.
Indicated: 40; mmHg
